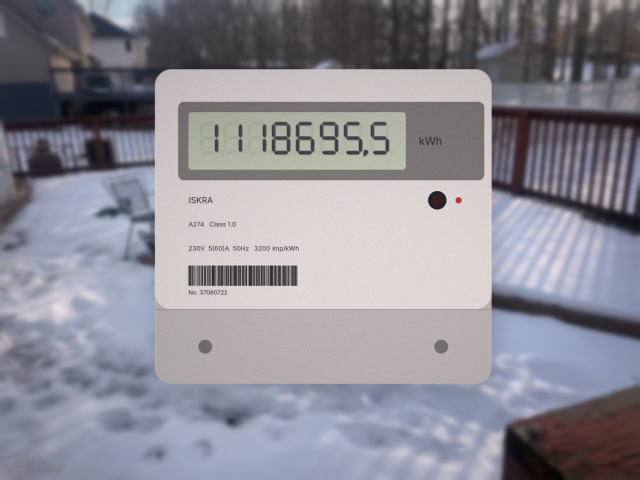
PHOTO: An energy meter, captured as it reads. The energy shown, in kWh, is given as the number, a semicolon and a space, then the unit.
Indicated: 1118695.5; kWh
